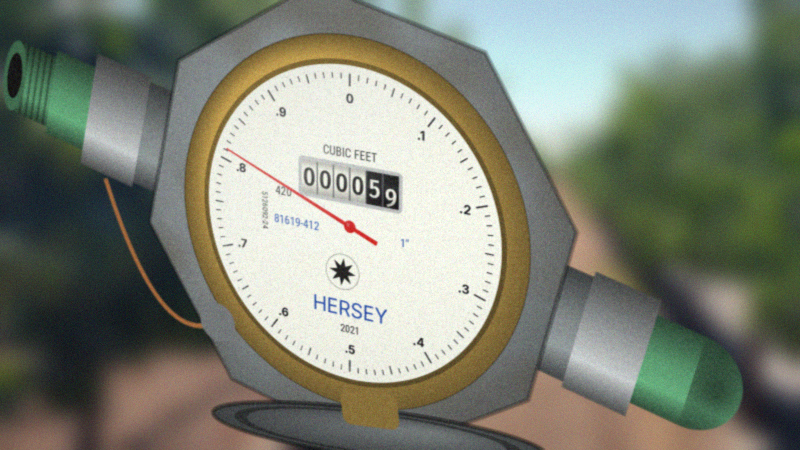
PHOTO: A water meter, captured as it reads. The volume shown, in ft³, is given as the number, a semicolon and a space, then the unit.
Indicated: 58.81; ft³
